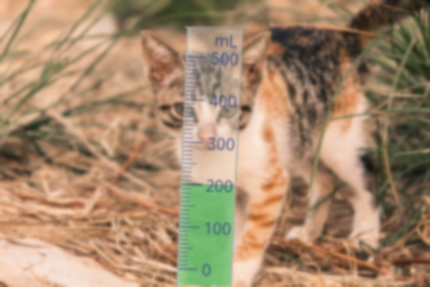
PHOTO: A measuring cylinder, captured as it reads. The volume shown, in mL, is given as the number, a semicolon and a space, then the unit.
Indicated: 200; mL
